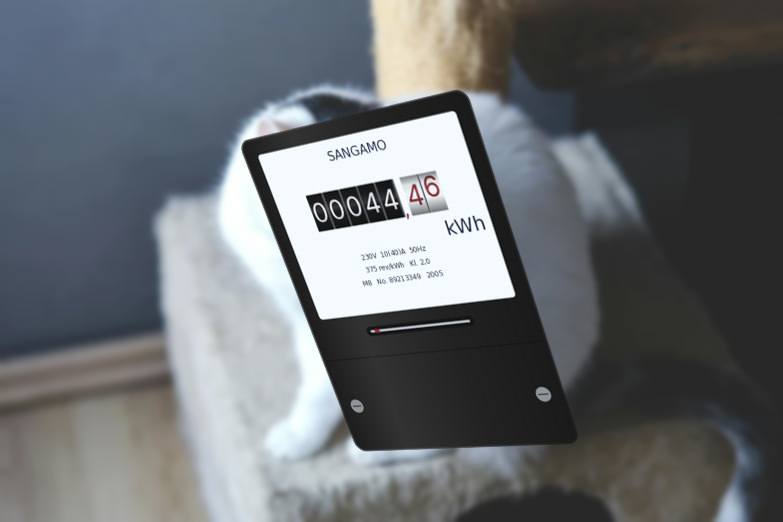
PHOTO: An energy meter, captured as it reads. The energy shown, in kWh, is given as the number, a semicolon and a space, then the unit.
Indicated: 44.46; kWh
